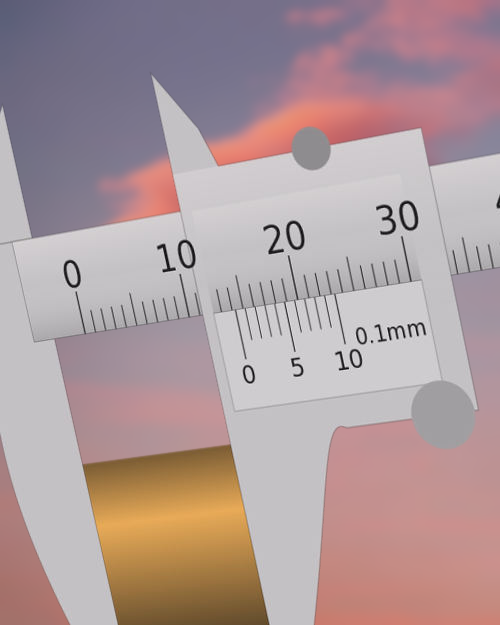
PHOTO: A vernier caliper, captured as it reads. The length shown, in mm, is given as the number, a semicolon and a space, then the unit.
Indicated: 14.3; mm
